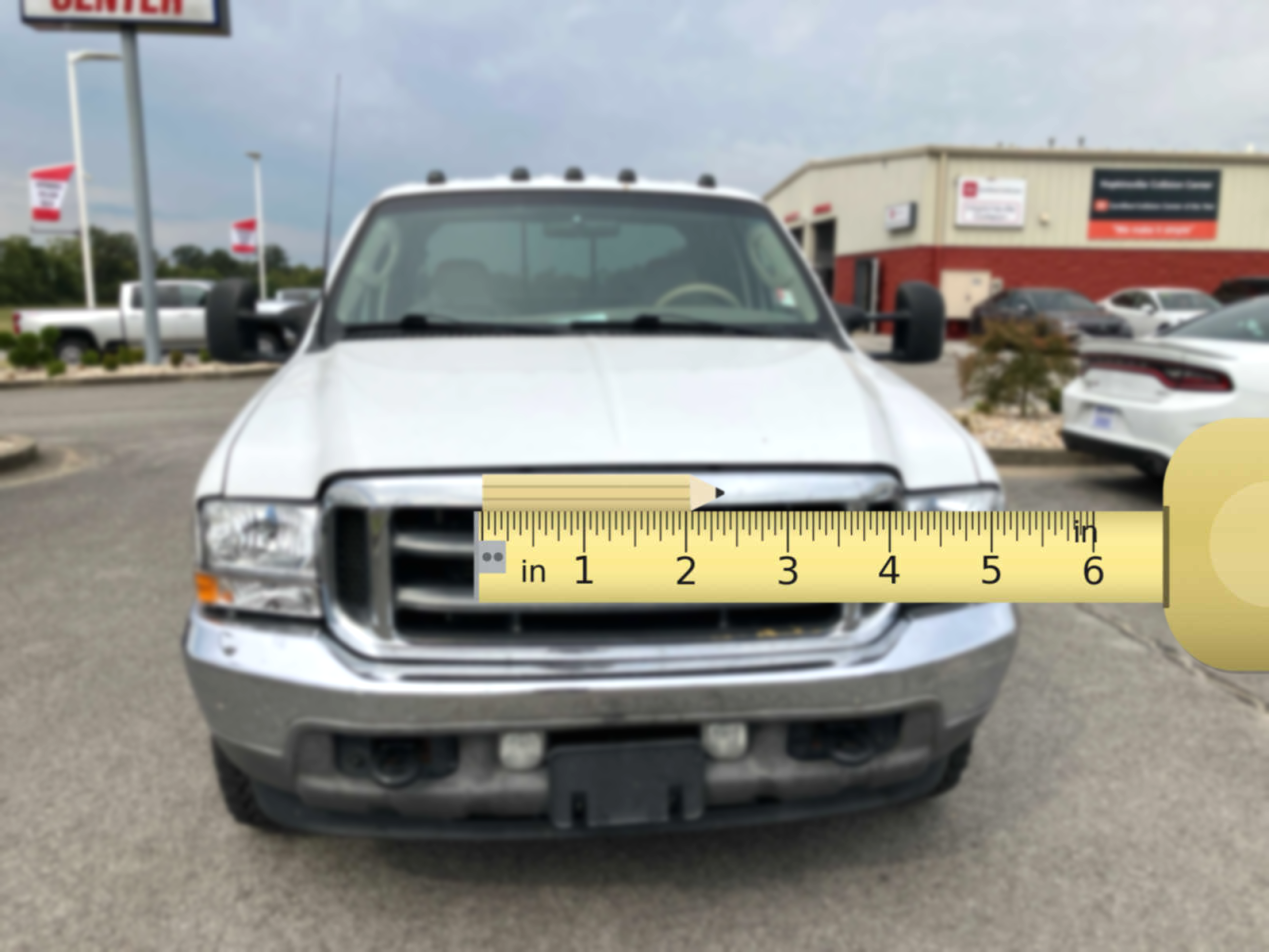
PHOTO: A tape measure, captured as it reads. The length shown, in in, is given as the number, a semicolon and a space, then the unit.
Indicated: 2.375; in
